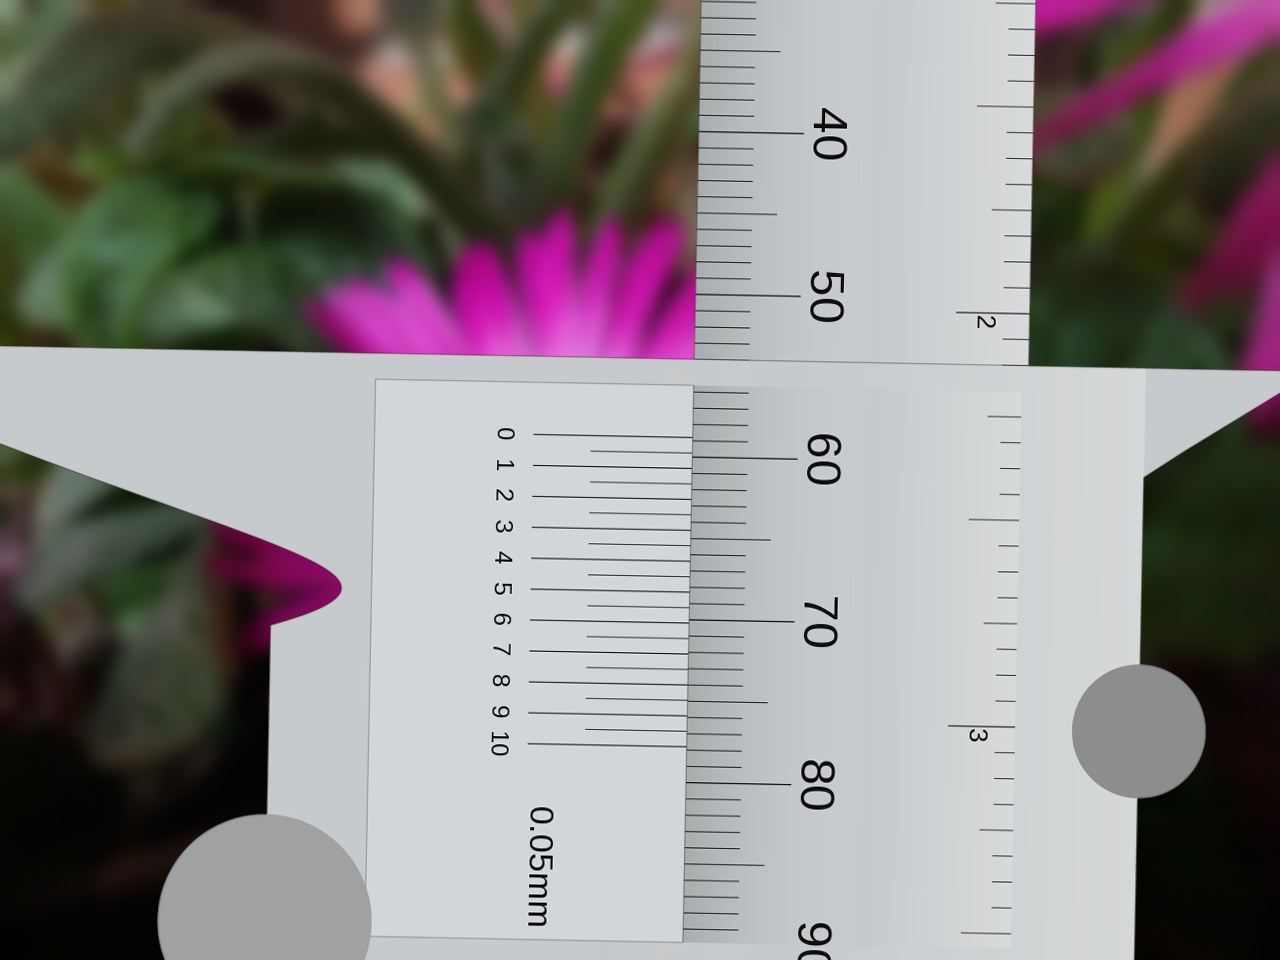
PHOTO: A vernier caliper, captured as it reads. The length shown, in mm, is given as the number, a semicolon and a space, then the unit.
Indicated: 58.8; mm
